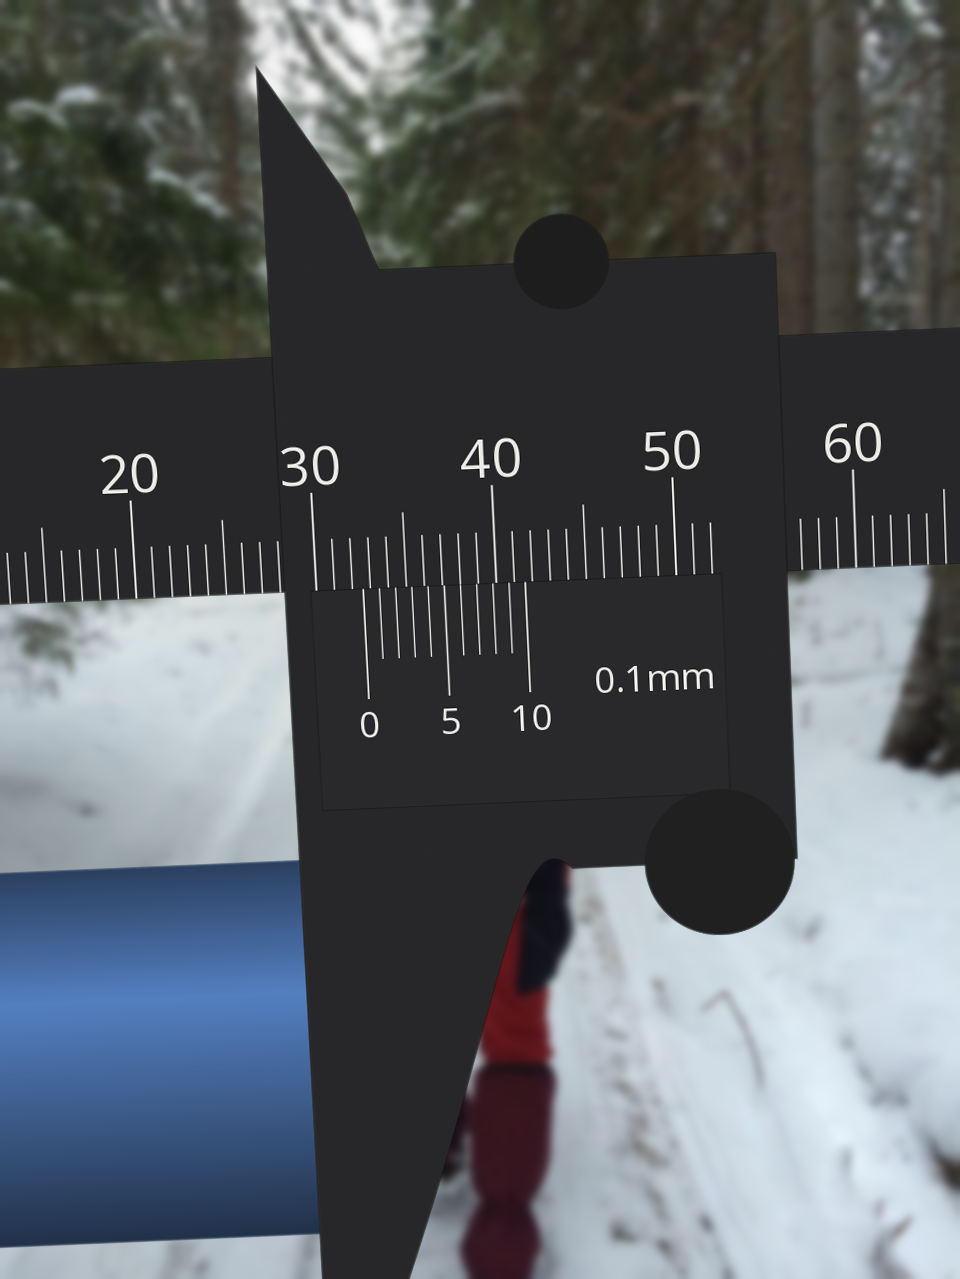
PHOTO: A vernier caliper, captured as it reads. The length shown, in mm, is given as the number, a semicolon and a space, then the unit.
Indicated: 32.6; mm
